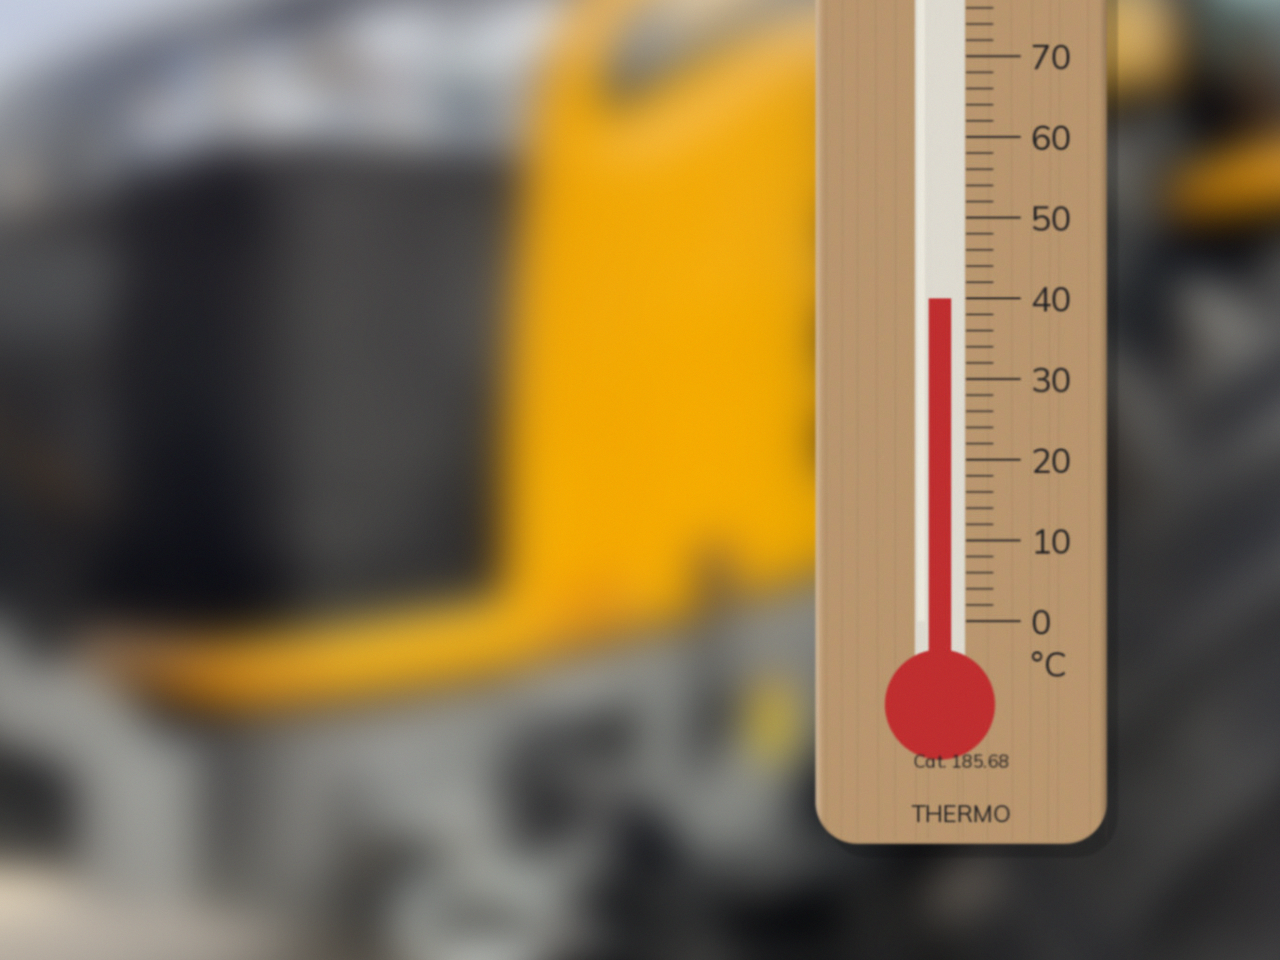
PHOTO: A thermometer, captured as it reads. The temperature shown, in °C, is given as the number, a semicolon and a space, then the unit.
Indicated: 40; °C
